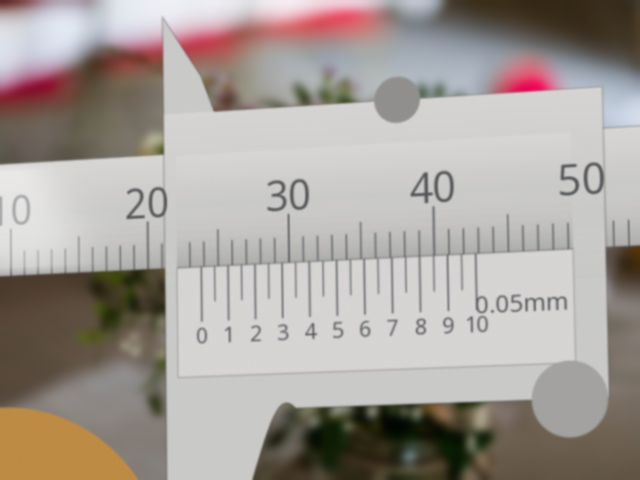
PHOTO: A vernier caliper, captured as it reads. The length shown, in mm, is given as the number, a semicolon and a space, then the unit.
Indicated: 23.8; mm
